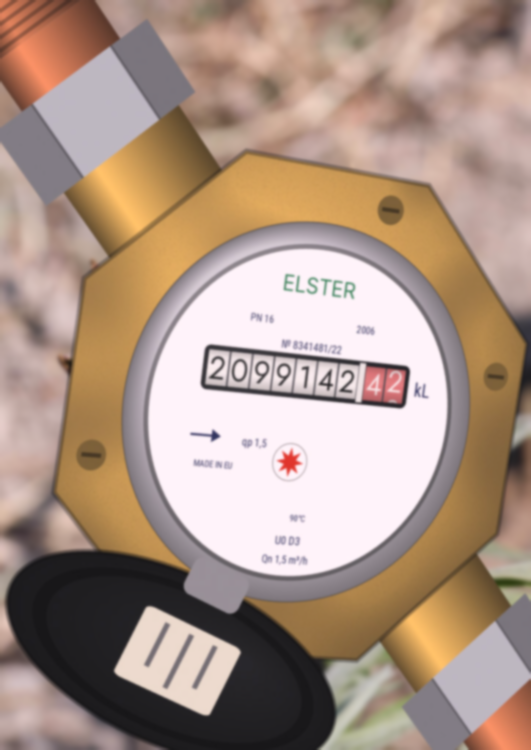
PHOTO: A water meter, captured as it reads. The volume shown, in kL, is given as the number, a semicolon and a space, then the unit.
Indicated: 2099142.42; kL
